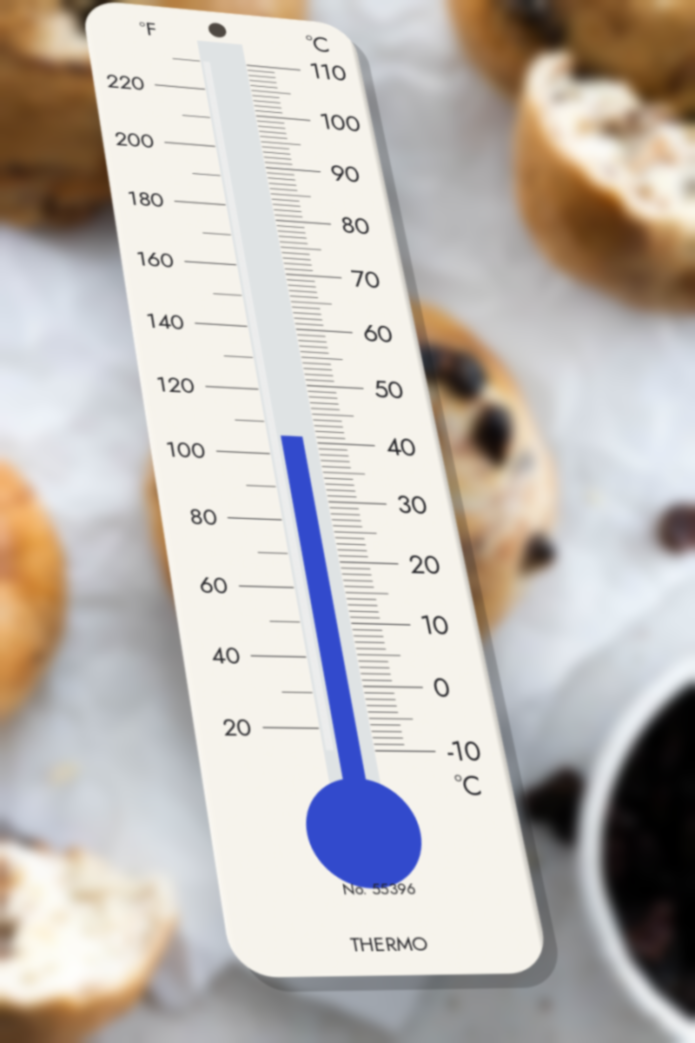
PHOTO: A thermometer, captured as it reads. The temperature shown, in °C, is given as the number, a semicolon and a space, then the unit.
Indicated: 41; °C
